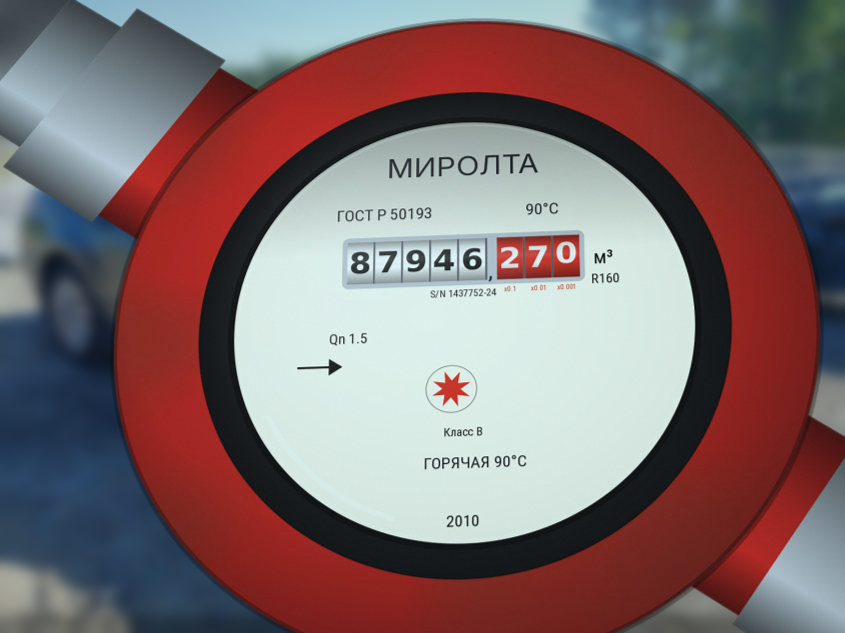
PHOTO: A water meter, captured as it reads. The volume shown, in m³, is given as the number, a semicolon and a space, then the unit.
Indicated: 87946.270; m³
